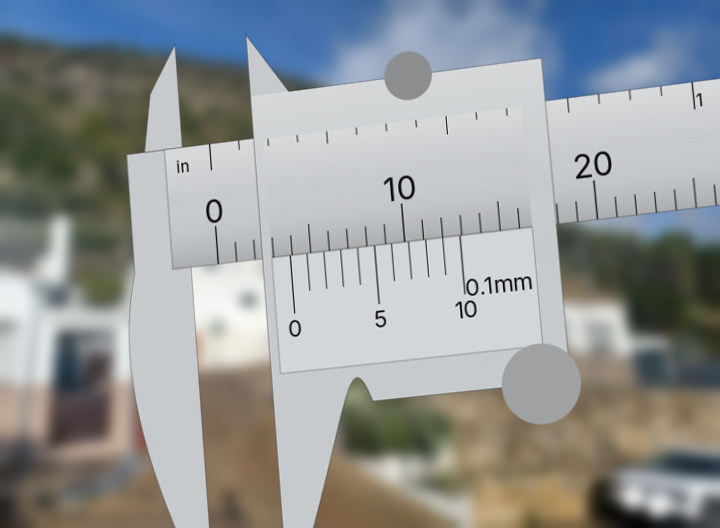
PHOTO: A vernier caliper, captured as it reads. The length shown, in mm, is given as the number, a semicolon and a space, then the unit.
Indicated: 3.9; mm
